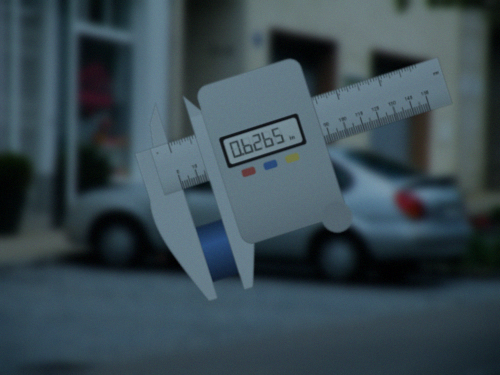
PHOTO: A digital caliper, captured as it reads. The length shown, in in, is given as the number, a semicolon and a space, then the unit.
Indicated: 0.6265; in
